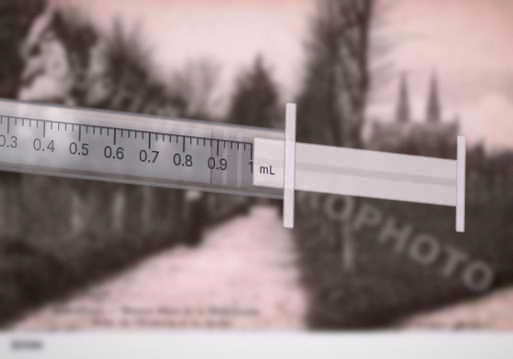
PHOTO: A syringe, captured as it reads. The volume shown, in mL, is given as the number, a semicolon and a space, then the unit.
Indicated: 0.88; mL
